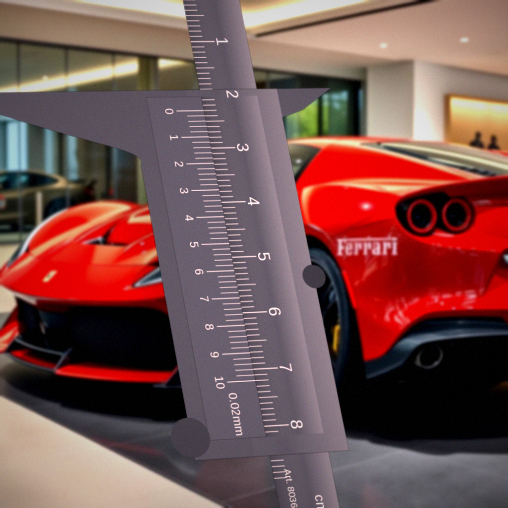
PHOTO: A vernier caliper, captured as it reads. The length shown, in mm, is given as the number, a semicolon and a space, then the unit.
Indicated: 23.0; mm
